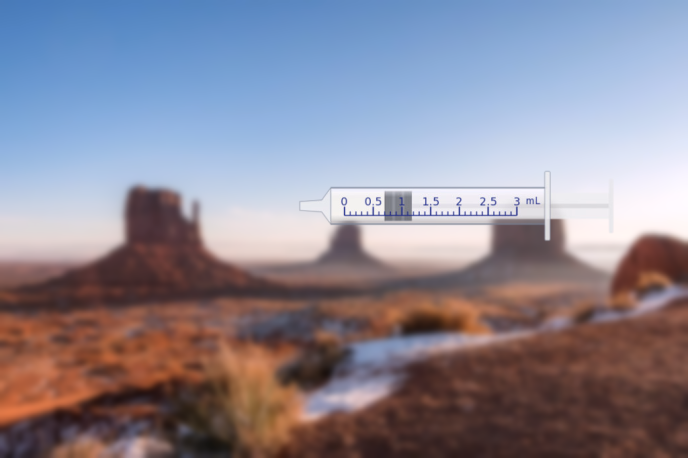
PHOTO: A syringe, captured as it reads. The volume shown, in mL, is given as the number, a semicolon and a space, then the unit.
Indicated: 0.7; mL
